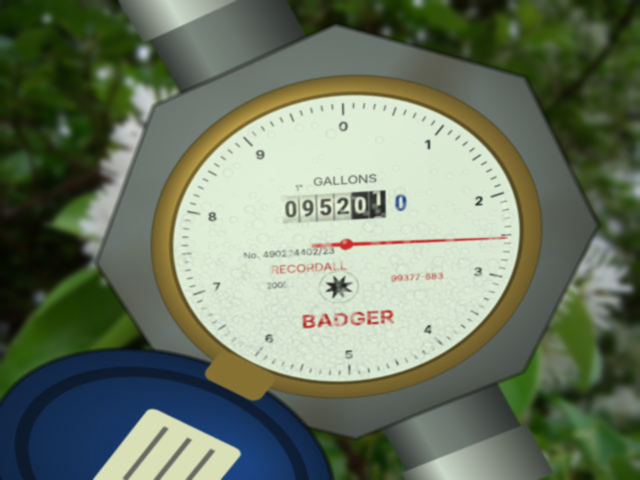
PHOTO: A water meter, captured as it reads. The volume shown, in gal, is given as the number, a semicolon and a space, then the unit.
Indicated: 952012.5; gal
